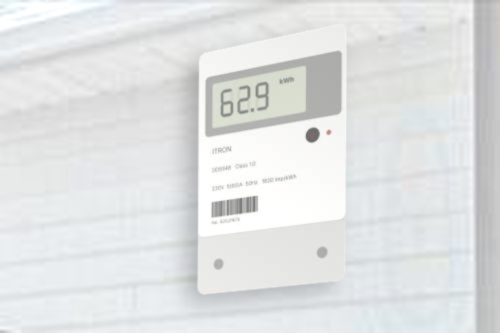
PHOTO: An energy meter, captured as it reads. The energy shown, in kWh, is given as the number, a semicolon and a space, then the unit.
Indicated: 62.9; kWh
